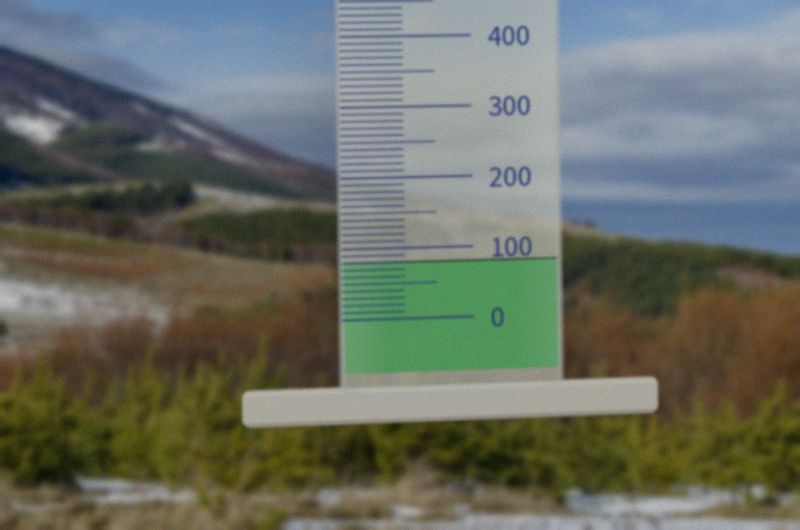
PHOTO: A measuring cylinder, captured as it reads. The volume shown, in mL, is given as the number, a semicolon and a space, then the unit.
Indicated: 80; mL
